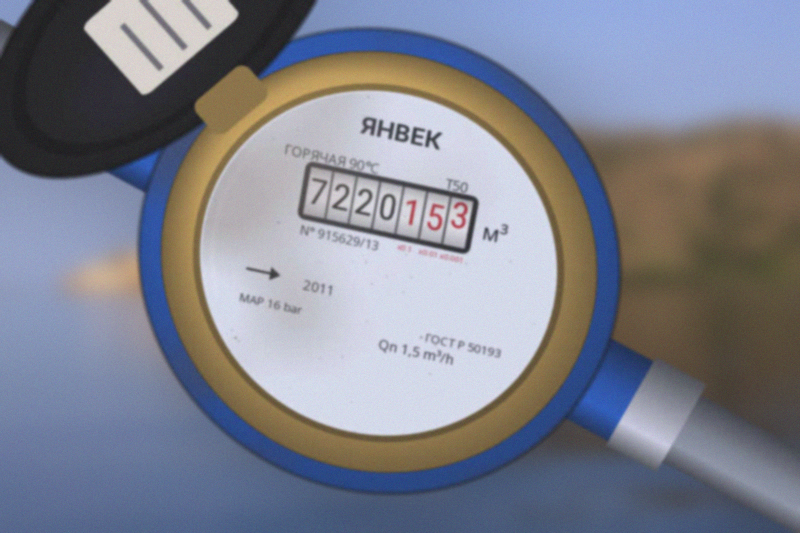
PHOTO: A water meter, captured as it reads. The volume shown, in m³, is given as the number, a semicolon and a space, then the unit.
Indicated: 7220.153; m³
